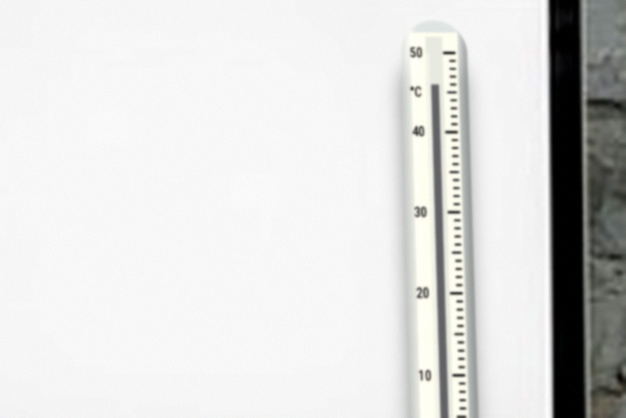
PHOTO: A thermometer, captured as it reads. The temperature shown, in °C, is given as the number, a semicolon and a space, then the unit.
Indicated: 46; °C
